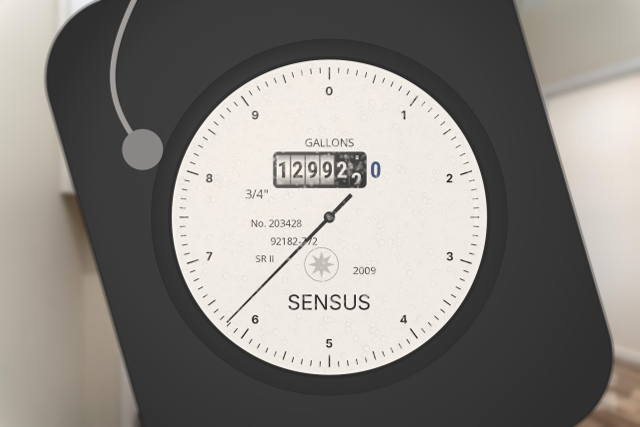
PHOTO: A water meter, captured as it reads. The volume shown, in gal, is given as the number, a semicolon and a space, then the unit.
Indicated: 1299216.2; gal
